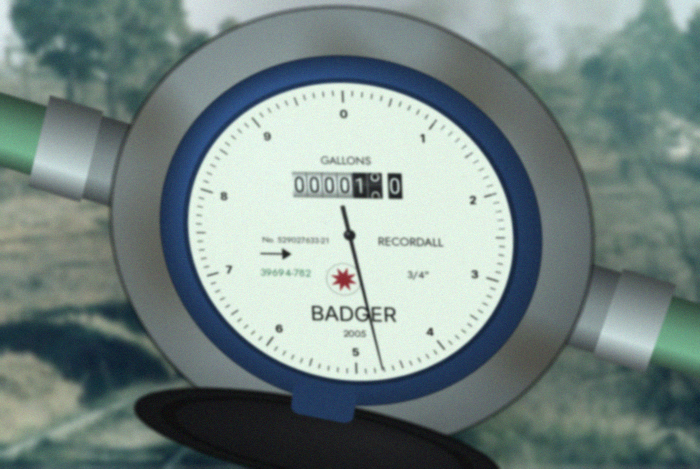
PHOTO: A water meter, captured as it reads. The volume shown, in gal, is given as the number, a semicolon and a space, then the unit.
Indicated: 184.7; gal
